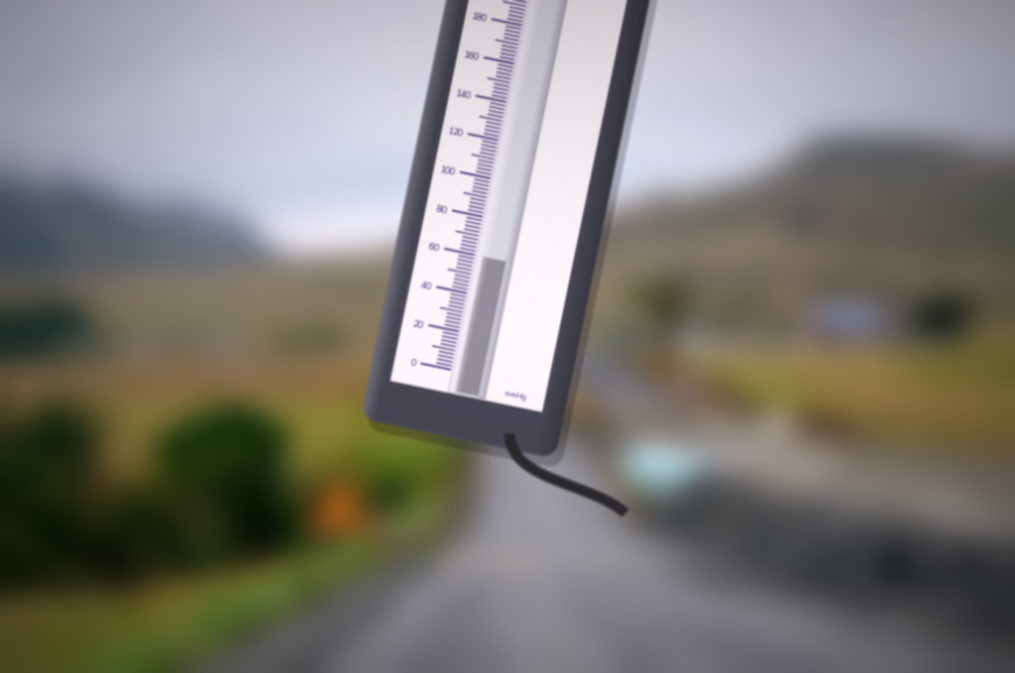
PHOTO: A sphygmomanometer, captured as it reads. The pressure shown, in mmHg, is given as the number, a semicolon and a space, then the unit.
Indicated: 60; mmHg
